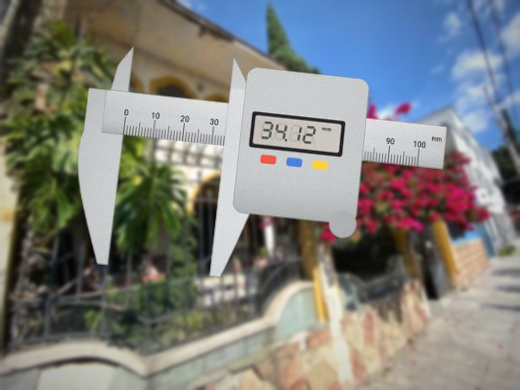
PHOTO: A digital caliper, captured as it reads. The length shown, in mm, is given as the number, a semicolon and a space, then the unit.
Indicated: 34.12; mm
